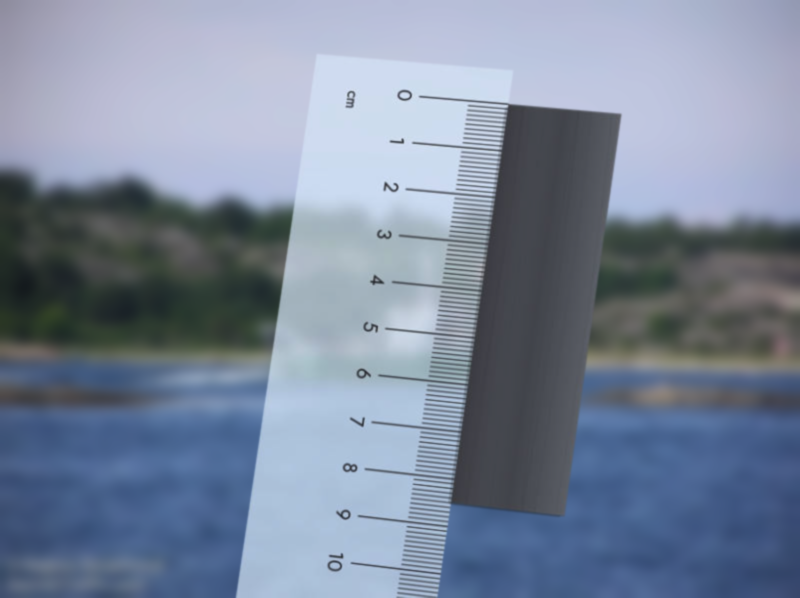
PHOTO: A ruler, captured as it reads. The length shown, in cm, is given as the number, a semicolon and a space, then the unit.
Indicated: 8.5; cm
